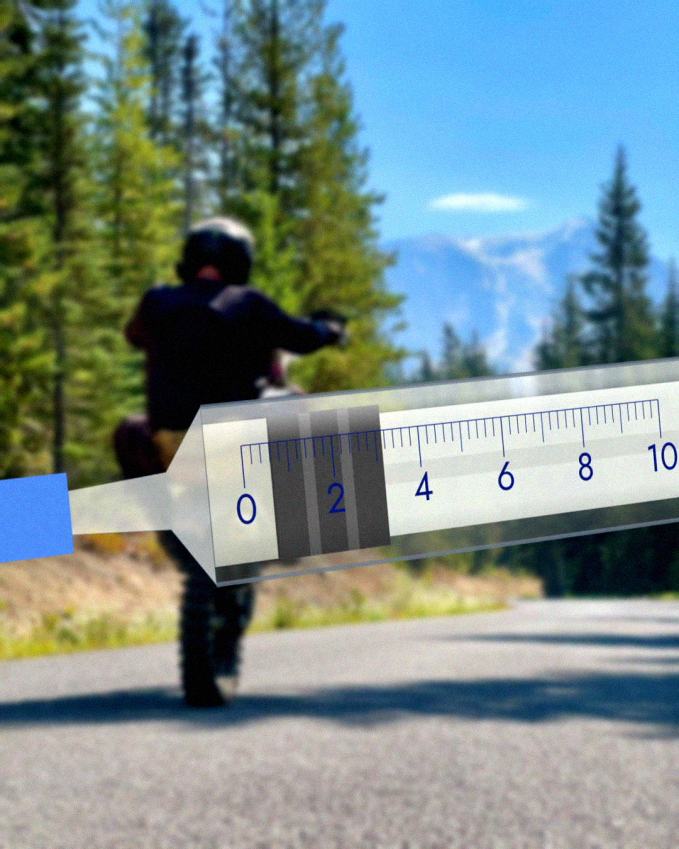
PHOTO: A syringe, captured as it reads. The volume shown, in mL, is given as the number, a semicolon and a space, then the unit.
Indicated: 0.6; mL
